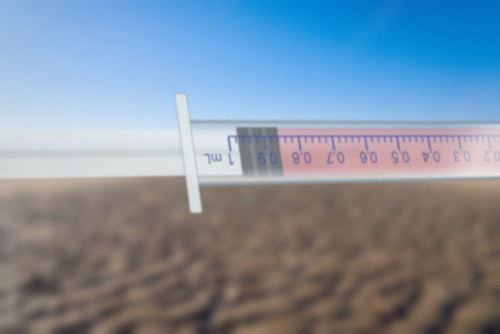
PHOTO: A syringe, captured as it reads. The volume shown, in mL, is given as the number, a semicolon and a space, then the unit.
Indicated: 0.86; mL
